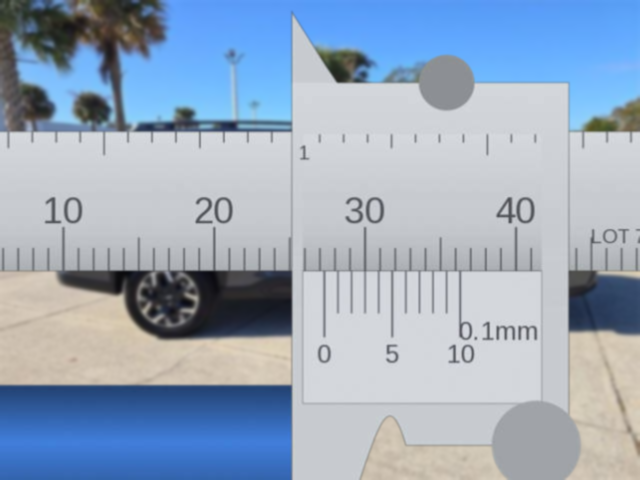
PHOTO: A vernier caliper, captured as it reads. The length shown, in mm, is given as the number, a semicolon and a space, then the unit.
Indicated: 27.3; mm
